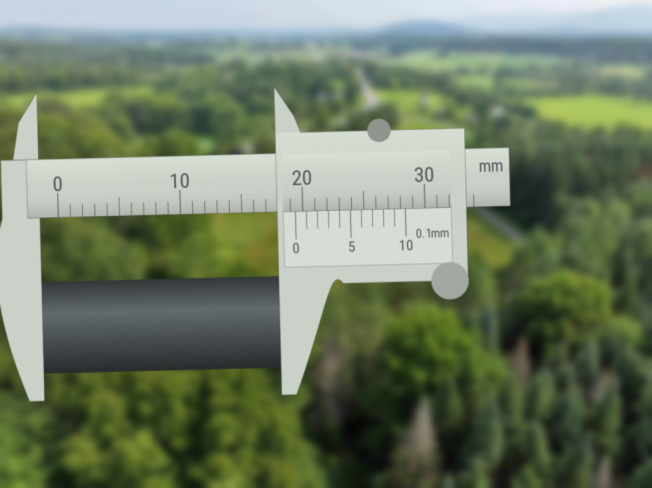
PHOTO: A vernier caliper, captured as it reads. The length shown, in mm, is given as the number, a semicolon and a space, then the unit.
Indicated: 19.4; mm
